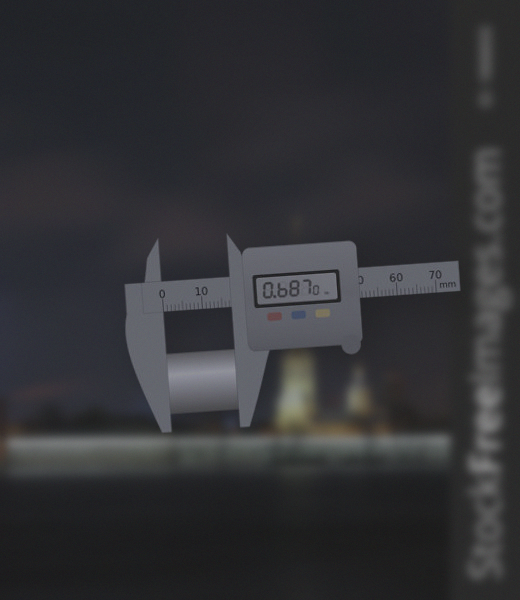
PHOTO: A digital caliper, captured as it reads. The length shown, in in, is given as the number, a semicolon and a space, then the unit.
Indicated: 0.6870; in
